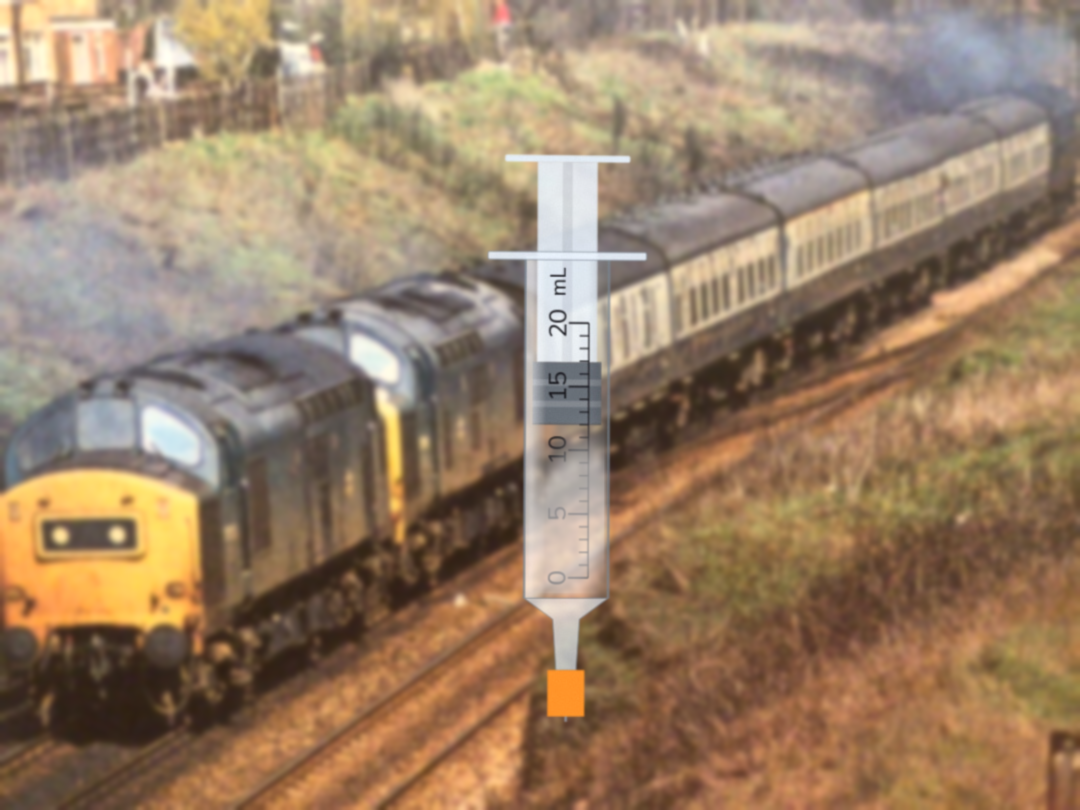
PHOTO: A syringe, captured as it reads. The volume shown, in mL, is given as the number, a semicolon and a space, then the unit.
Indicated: 12; mL
